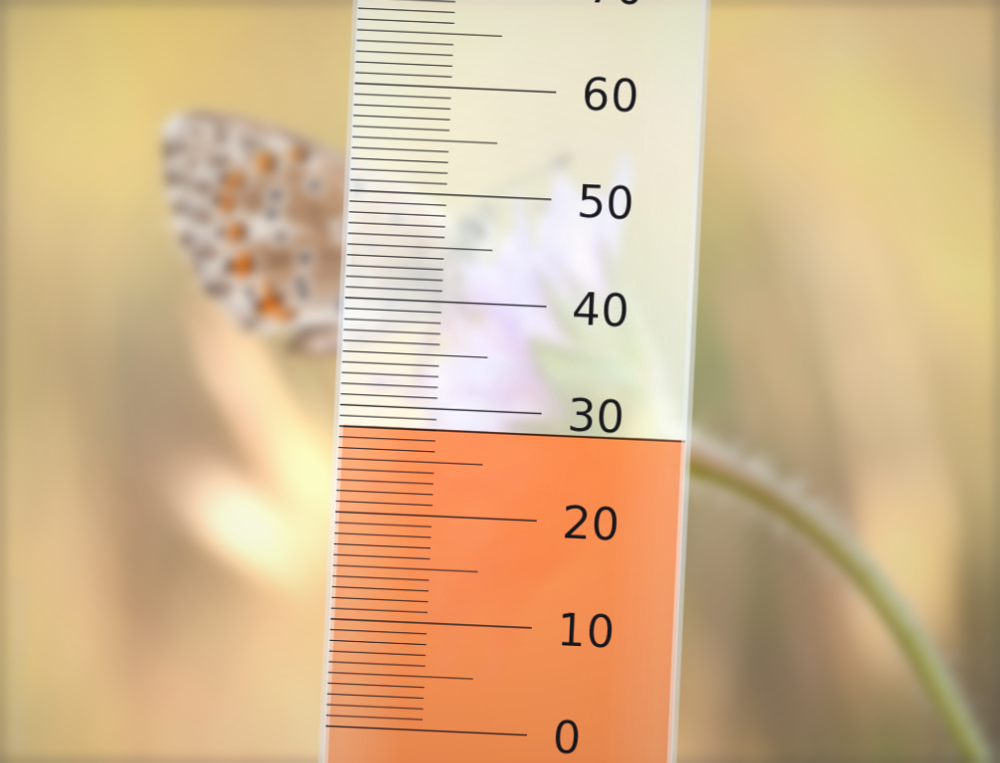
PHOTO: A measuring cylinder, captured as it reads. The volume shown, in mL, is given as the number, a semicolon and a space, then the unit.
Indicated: 28; mL
